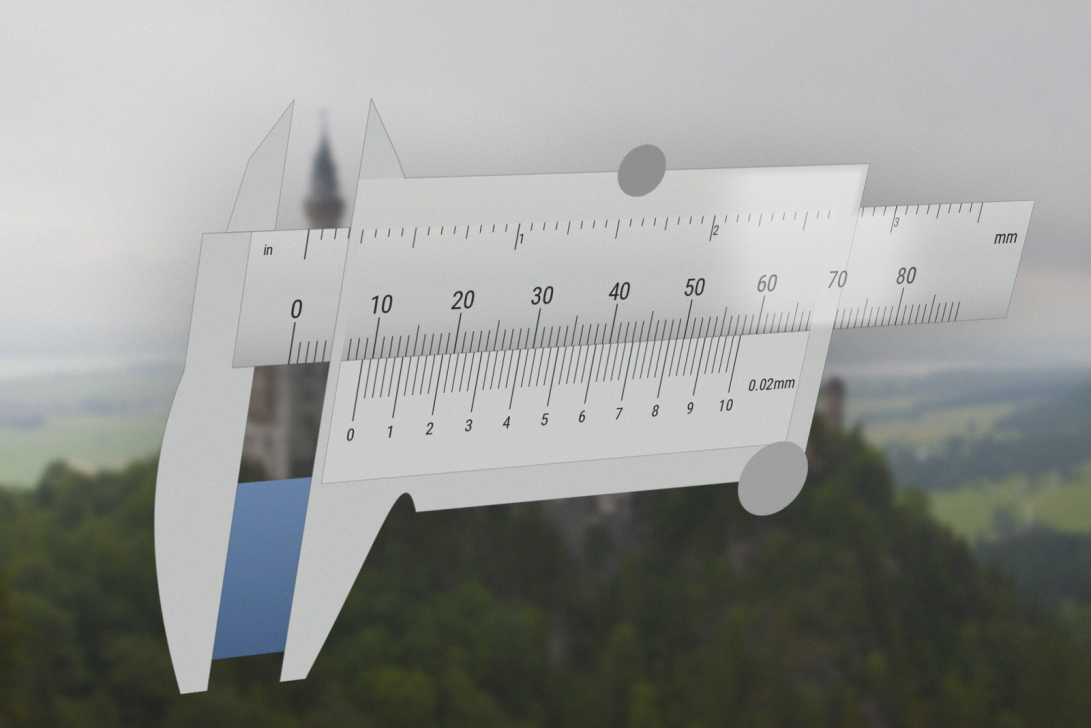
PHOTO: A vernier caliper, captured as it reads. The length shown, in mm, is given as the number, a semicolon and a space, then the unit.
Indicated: 8.8; mm
